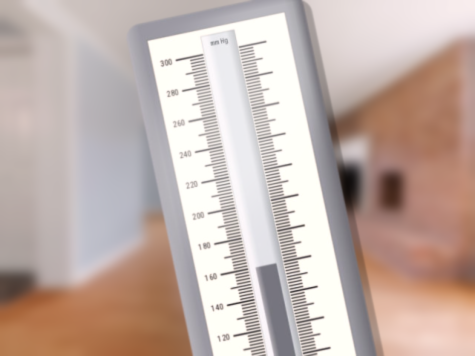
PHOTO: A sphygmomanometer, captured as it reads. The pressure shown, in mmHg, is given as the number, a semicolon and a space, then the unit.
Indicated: 160; mmHg
